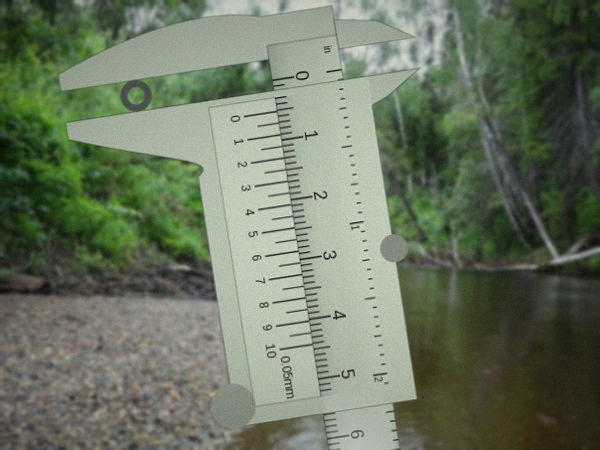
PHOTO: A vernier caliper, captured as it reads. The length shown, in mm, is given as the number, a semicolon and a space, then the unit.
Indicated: 5.2; mm
